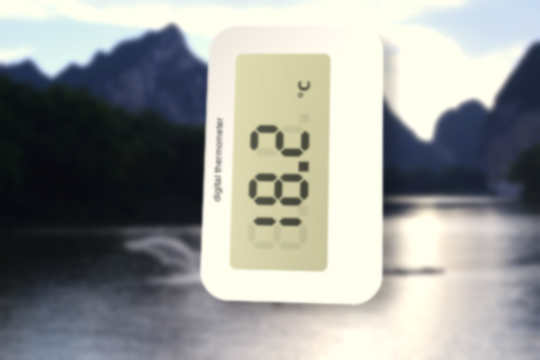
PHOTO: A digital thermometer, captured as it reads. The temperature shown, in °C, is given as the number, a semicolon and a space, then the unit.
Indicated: 18.2; °C
